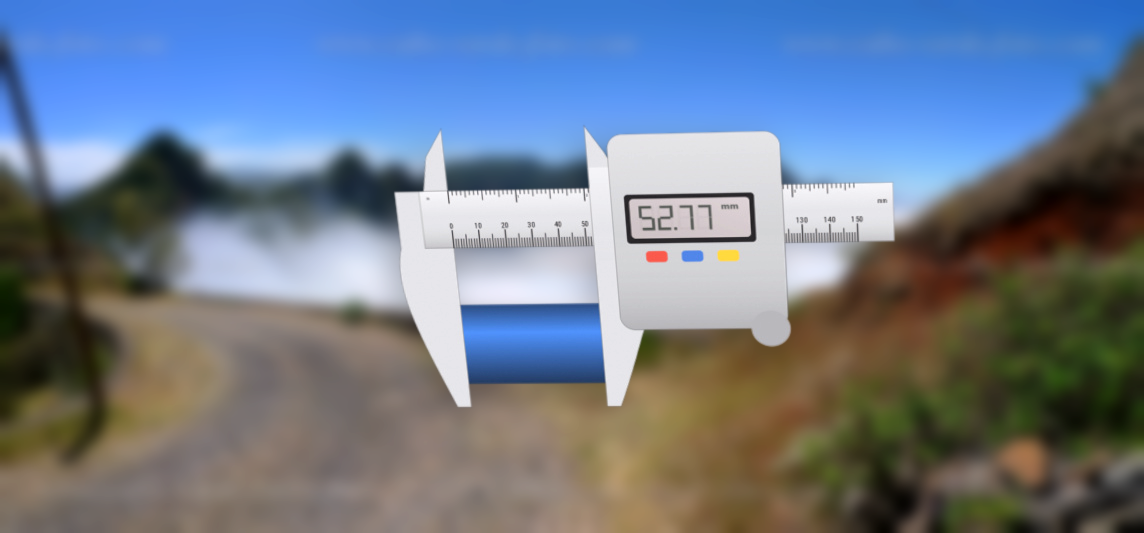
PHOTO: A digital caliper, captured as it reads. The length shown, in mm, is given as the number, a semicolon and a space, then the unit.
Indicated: 52.77; mm
